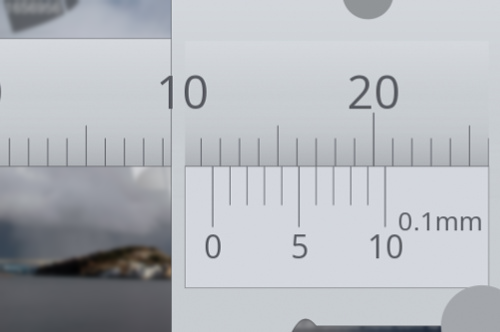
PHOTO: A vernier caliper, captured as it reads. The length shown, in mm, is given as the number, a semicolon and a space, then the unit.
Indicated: 11.6; mm
